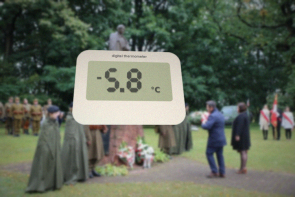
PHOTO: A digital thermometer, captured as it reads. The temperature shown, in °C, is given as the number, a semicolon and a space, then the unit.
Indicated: -5.8; °C
